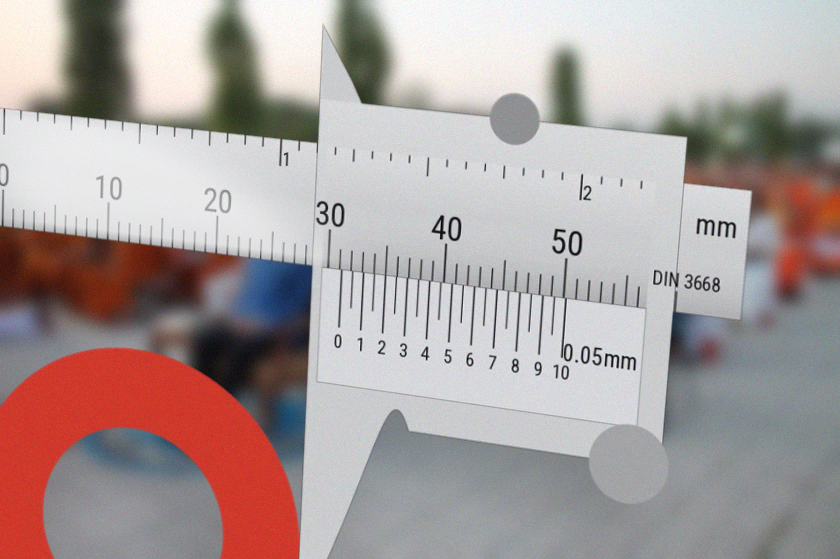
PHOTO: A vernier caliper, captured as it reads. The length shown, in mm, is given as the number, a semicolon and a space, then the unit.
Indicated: 31.2; mm
